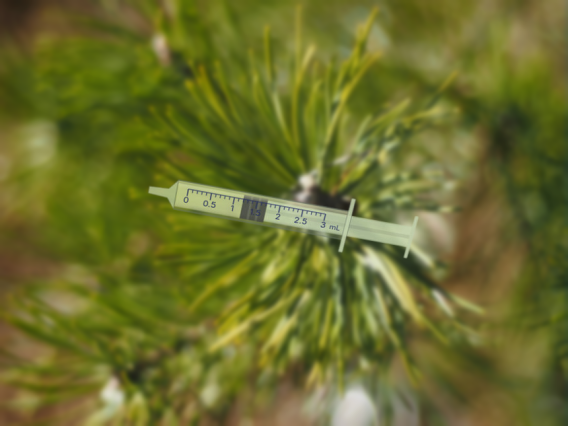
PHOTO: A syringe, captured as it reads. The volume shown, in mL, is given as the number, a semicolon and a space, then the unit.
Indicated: 1.2; mL
